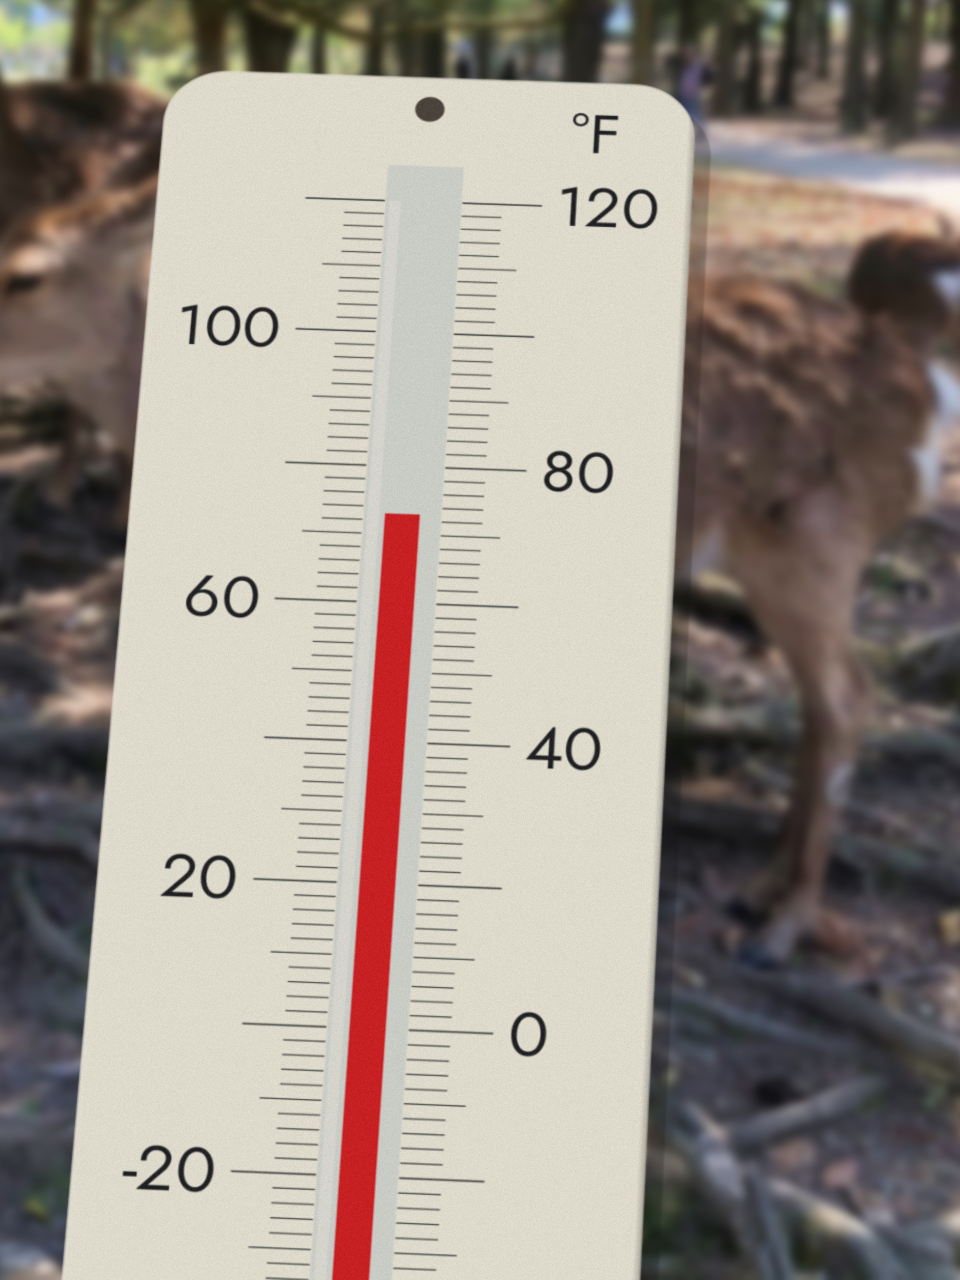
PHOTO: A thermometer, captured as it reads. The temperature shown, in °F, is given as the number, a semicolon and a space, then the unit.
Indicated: 73; °F
